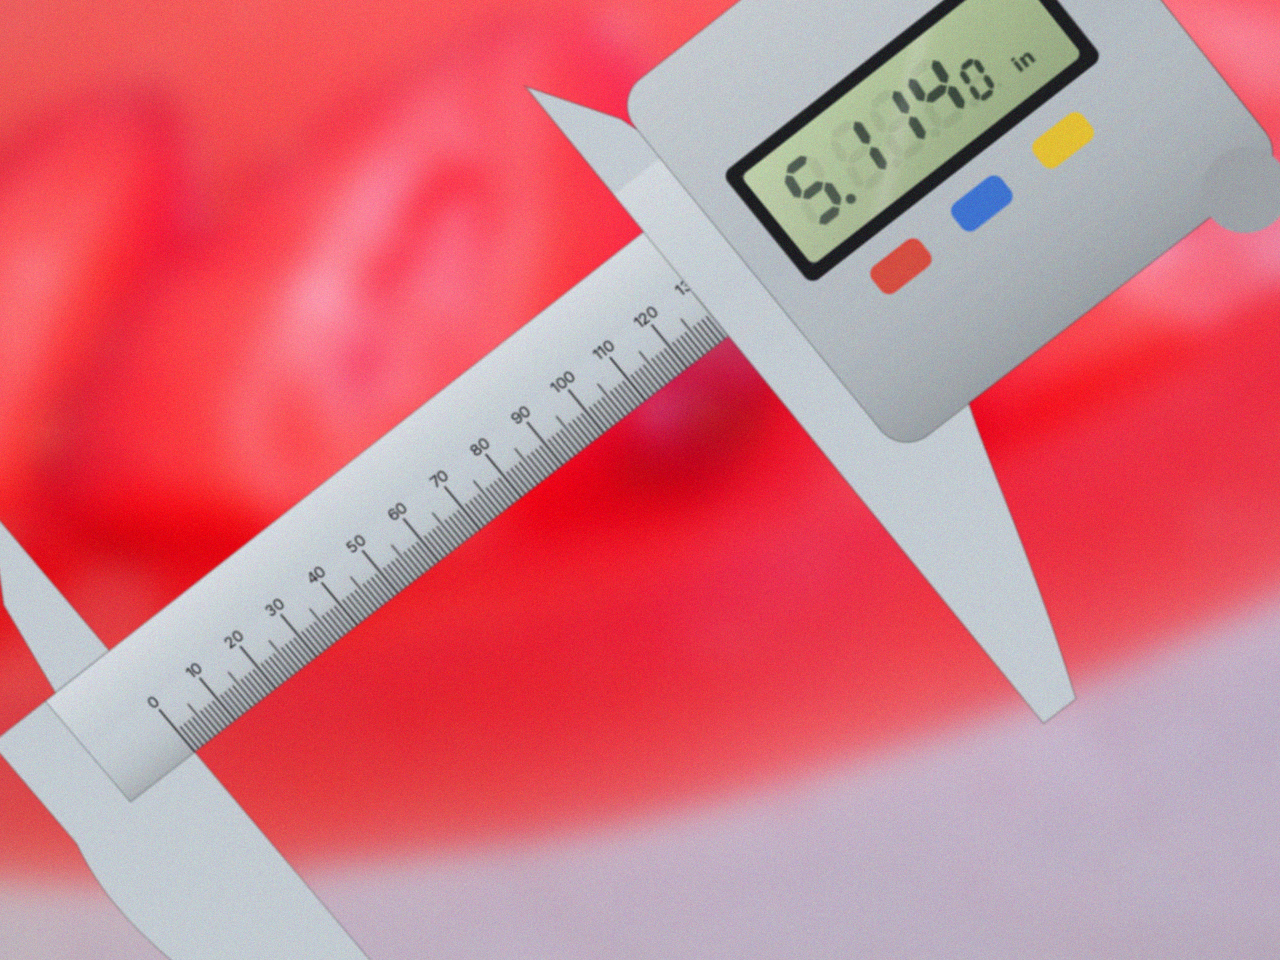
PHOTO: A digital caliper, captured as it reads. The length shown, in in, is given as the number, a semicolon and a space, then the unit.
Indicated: 5.1140; in
